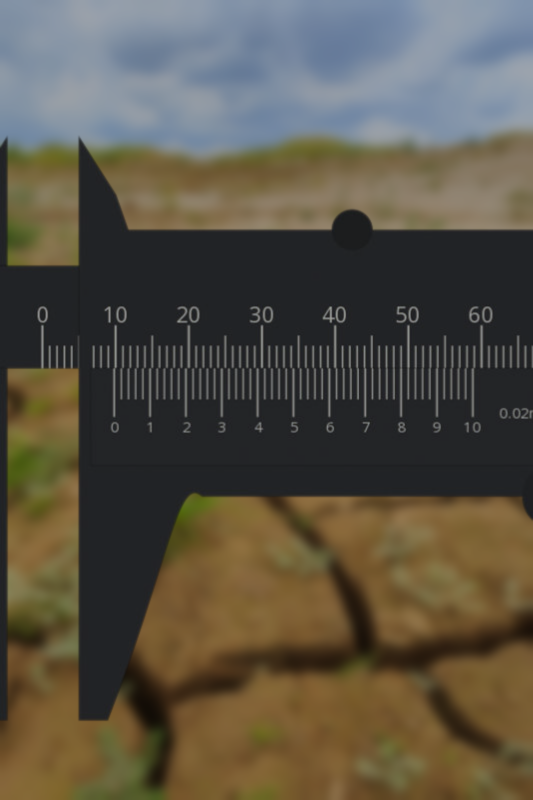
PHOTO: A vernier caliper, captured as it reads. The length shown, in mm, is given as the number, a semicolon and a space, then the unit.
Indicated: 9.8; mm
